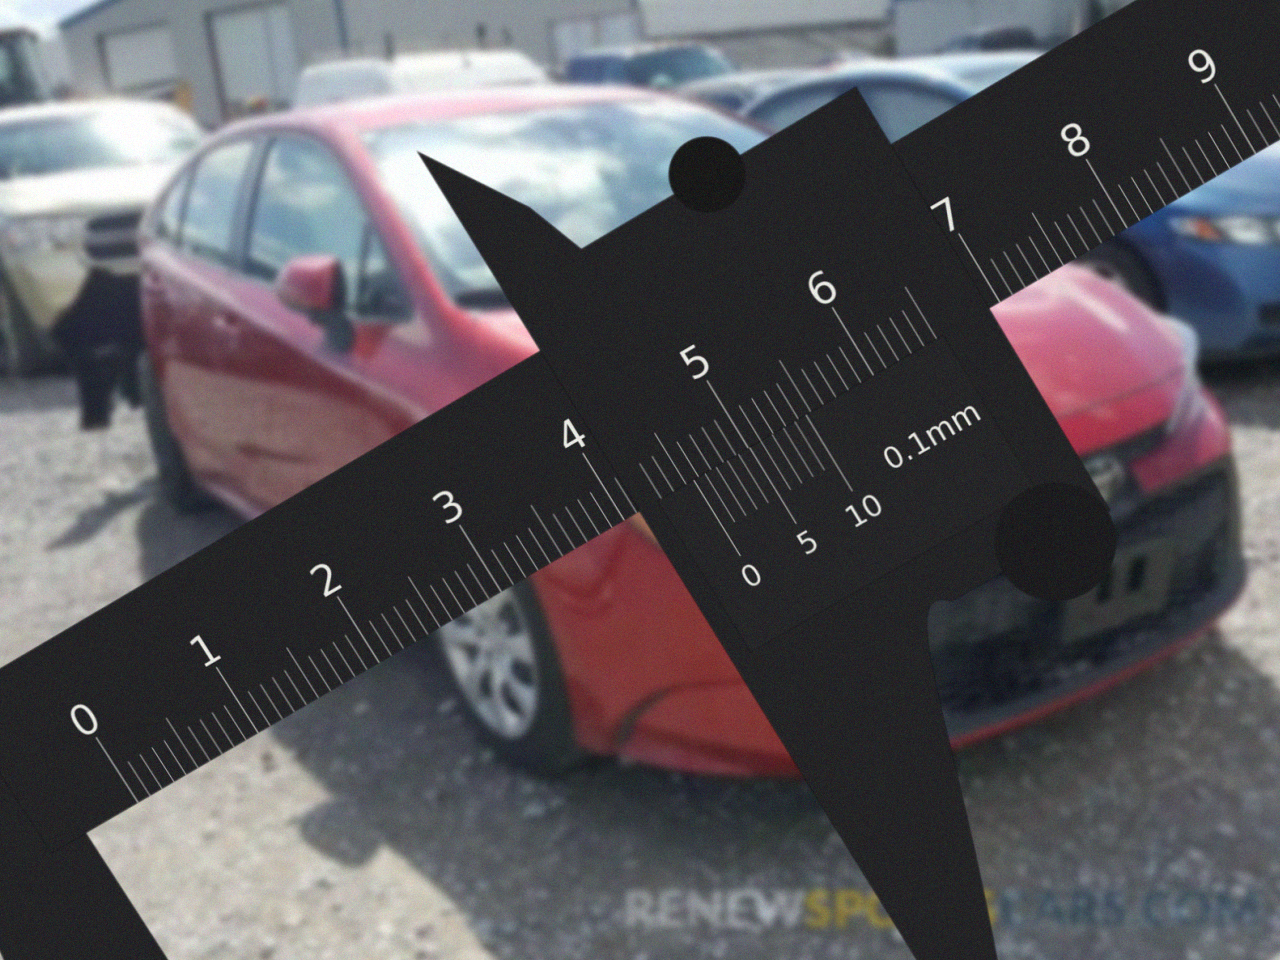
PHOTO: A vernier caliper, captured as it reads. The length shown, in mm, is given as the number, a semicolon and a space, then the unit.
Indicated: 45.6; mm
